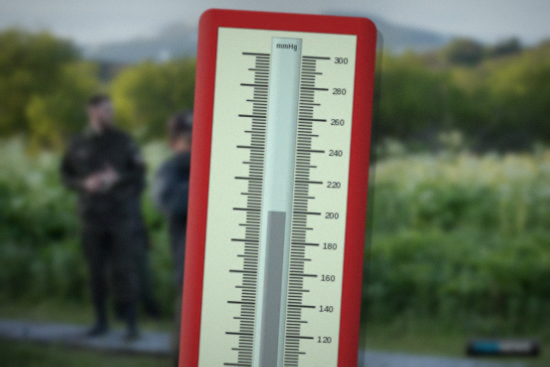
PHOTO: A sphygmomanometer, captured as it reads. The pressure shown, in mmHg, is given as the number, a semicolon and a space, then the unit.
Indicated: 200; mmHg
